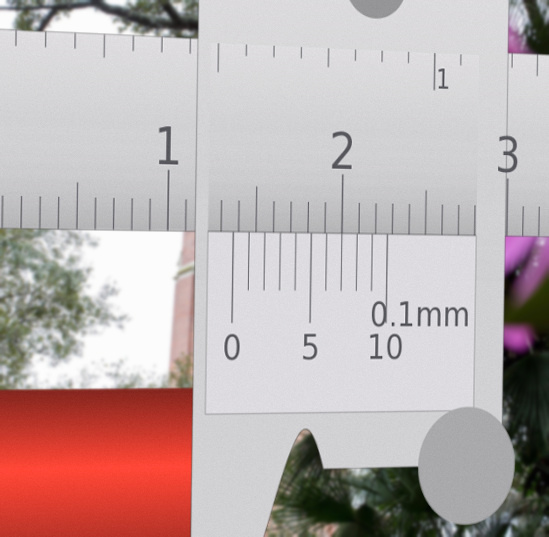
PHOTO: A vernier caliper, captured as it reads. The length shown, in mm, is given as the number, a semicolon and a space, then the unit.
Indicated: 13.7; mm
